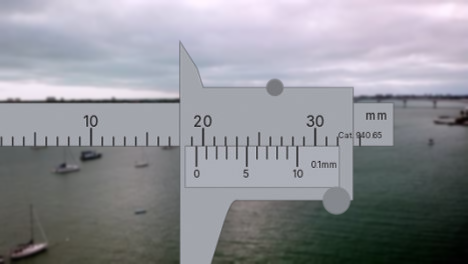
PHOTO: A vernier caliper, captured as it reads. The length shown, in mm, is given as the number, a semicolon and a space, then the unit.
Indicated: 19.4; mm
